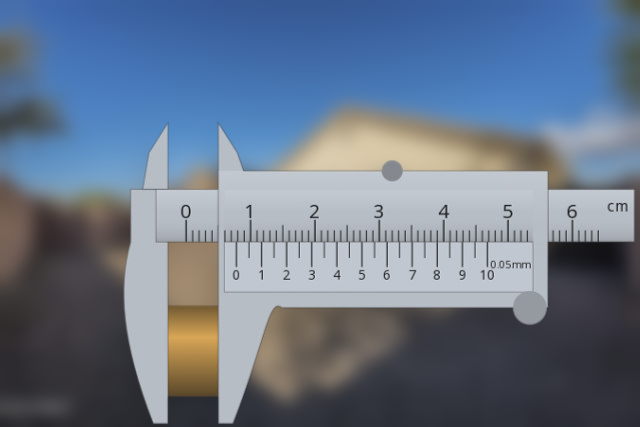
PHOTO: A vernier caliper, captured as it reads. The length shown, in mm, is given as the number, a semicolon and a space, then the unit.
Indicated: 7.8; mm
